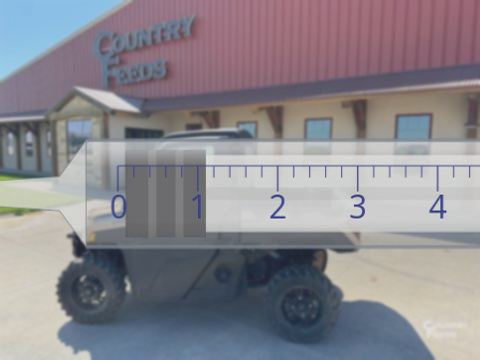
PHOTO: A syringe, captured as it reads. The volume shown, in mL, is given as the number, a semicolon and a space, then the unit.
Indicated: 0.1; mL
